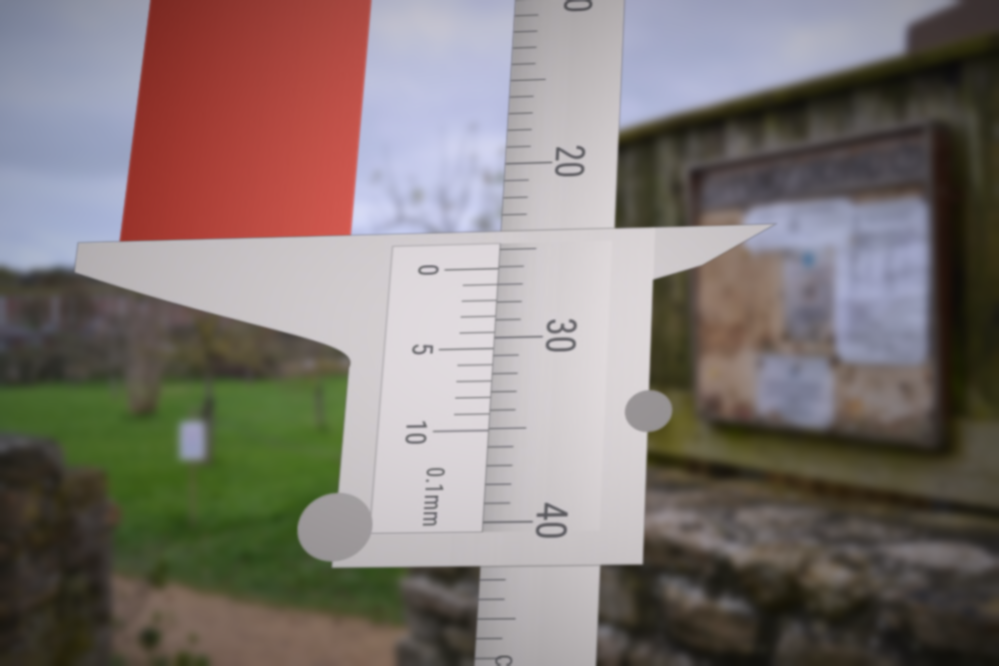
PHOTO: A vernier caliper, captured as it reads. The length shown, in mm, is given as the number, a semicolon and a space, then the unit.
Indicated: 26.1; mm
